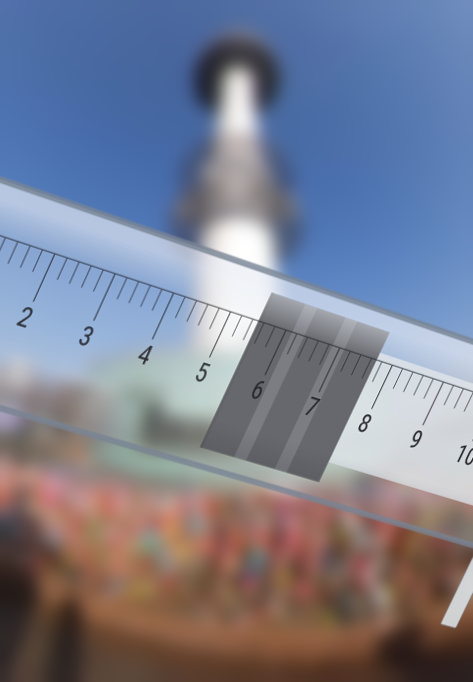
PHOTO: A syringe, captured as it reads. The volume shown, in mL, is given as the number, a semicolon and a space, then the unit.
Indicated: 5.5; mL
